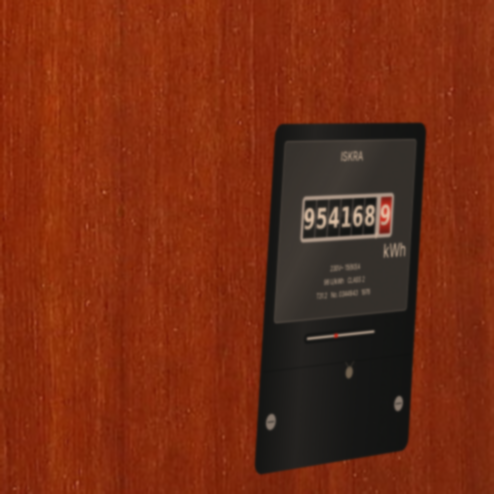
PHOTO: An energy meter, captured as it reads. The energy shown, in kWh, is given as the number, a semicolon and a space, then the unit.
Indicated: 954168.9; kWh
